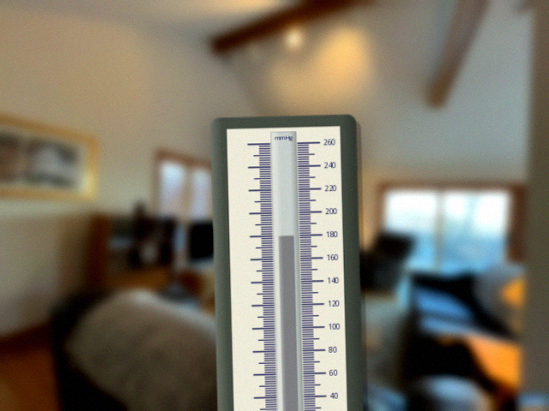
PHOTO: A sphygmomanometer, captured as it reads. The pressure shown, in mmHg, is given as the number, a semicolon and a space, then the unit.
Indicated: 180; mmHg
